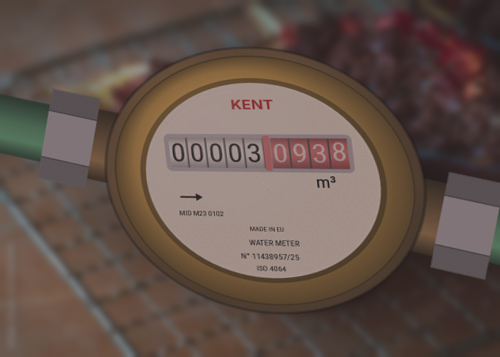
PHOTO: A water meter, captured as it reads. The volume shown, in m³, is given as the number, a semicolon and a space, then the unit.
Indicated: 3.0938; m³
